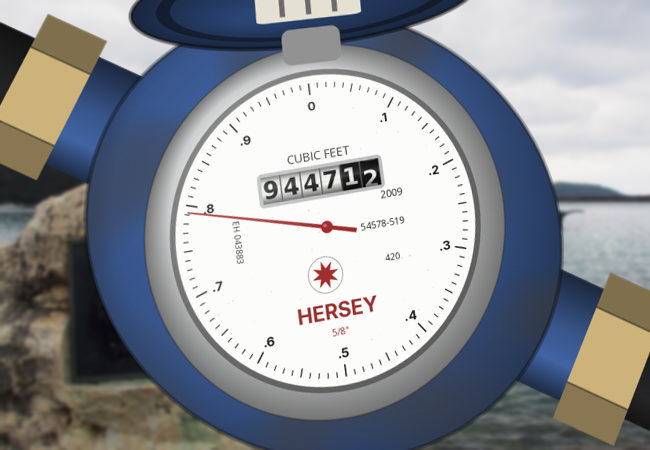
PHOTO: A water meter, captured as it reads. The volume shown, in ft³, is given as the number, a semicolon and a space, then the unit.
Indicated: 944711.79; ft³
